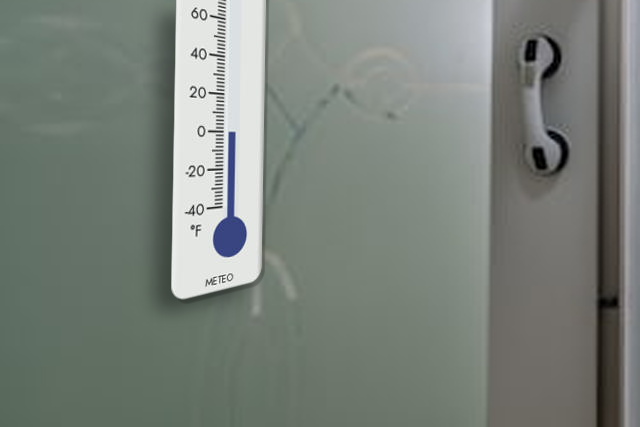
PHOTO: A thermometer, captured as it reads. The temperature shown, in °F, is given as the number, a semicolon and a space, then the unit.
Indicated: 0; °F
